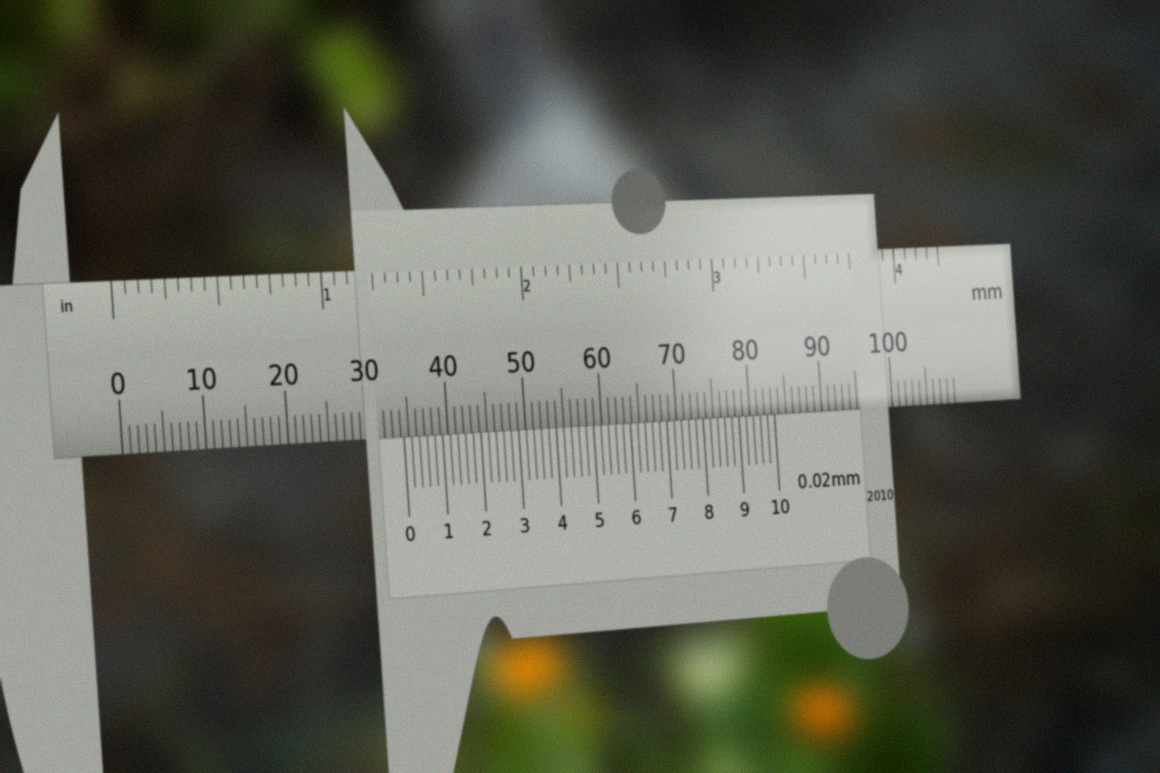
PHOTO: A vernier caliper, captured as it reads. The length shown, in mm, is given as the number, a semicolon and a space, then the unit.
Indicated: 34.4; mm
